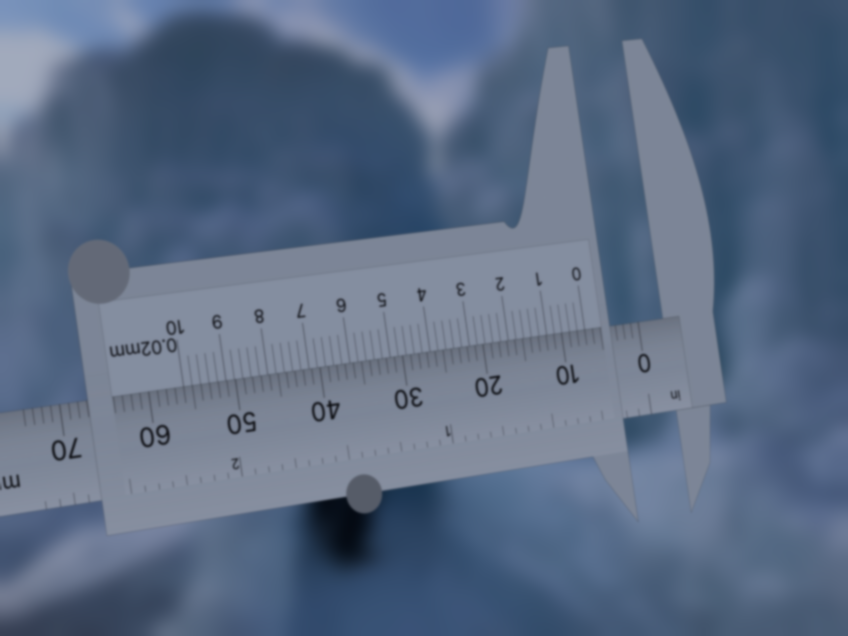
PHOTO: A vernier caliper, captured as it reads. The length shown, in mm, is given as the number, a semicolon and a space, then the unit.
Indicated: 7.0; mm
